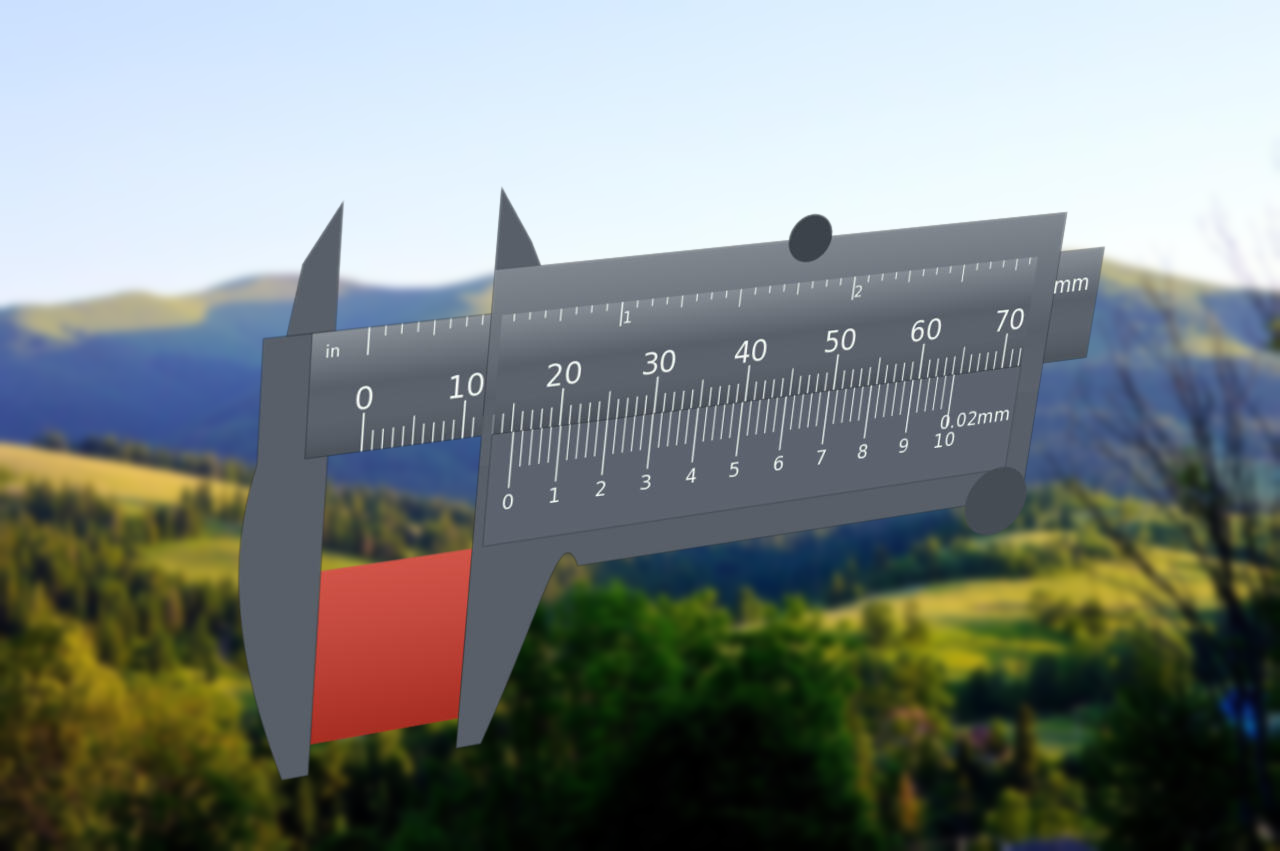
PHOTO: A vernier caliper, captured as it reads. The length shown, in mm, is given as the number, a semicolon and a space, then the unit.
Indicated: 15.2; mm
